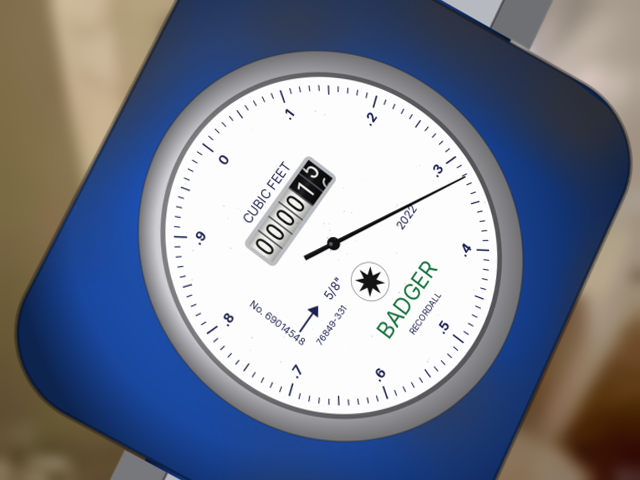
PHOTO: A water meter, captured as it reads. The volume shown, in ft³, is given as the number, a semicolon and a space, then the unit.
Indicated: 15.32; ft³
